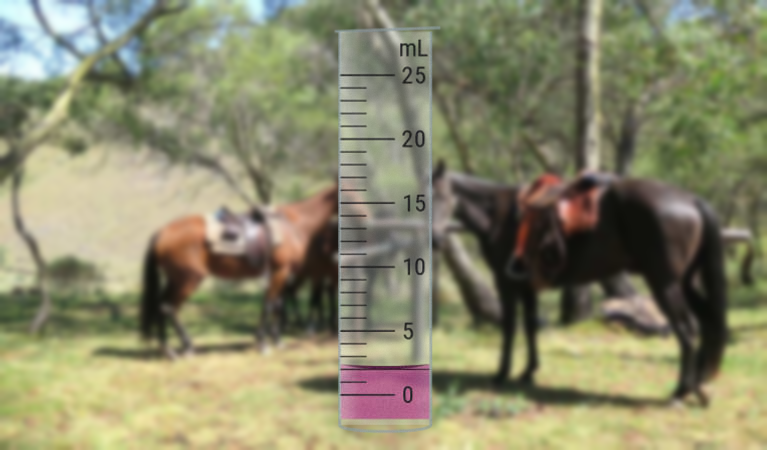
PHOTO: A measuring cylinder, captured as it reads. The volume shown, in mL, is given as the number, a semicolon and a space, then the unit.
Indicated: 2; mL
